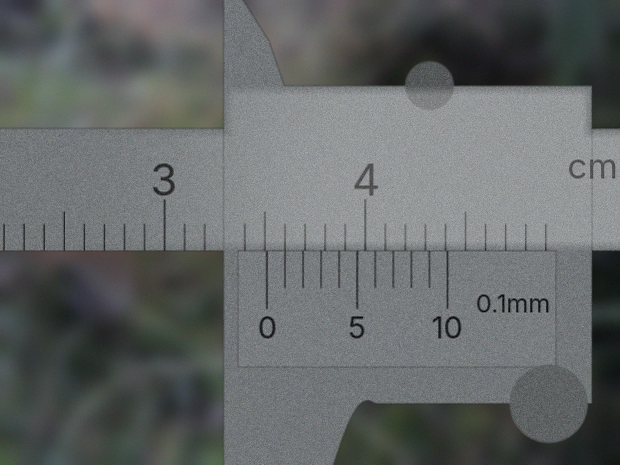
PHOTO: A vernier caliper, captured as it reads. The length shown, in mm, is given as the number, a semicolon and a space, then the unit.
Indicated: 35.1; mm
